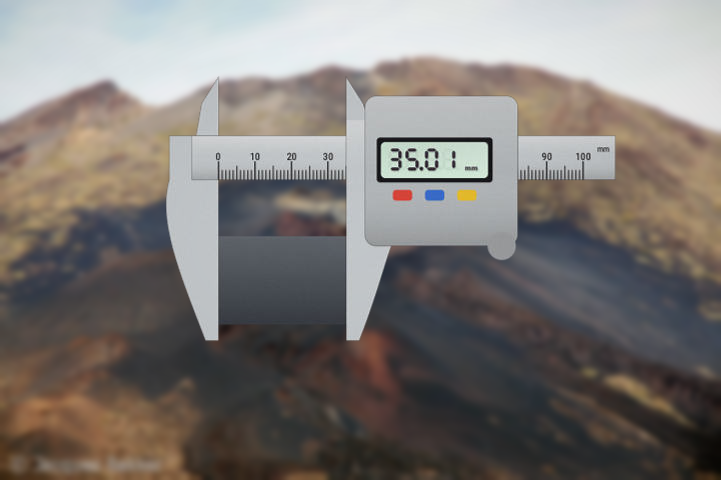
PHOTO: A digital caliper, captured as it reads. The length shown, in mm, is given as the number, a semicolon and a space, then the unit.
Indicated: 35.01; mm
